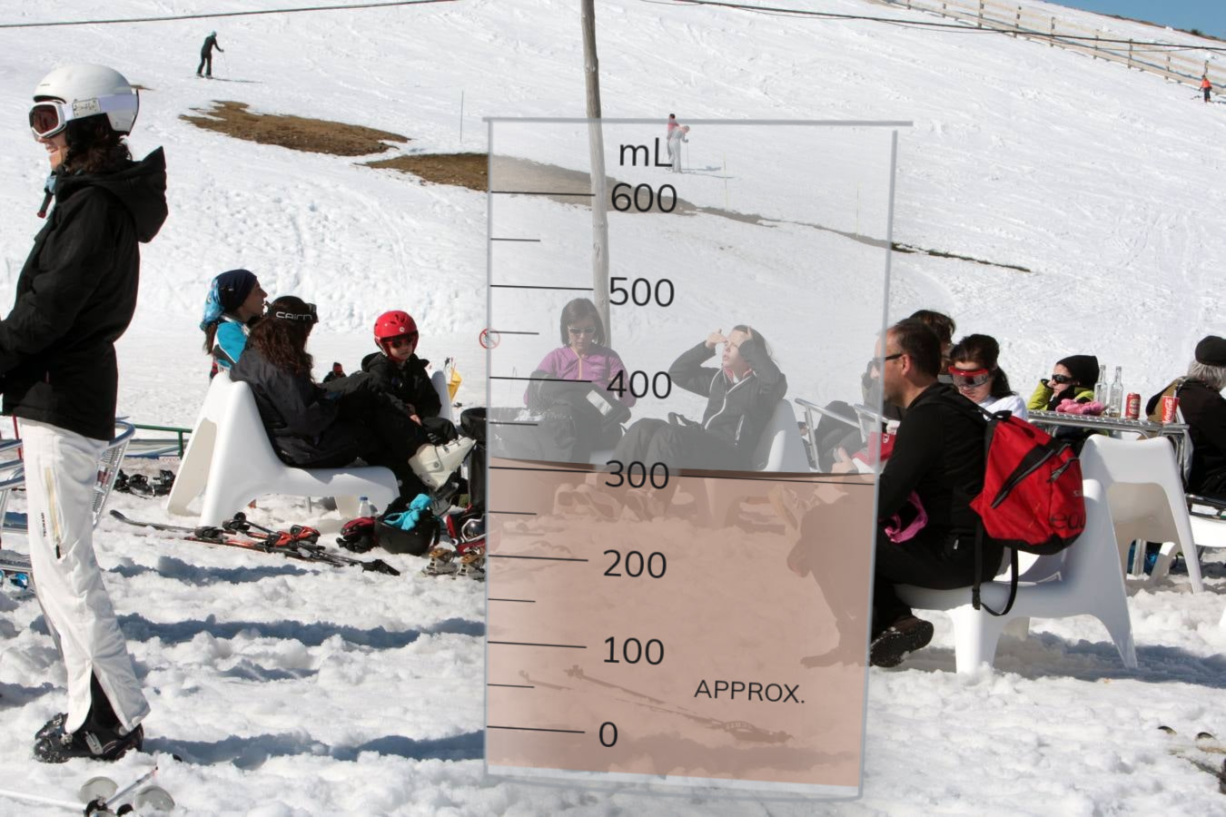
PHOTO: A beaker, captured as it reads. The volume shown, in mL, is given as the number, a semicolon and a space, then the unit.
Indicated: 300; mL
